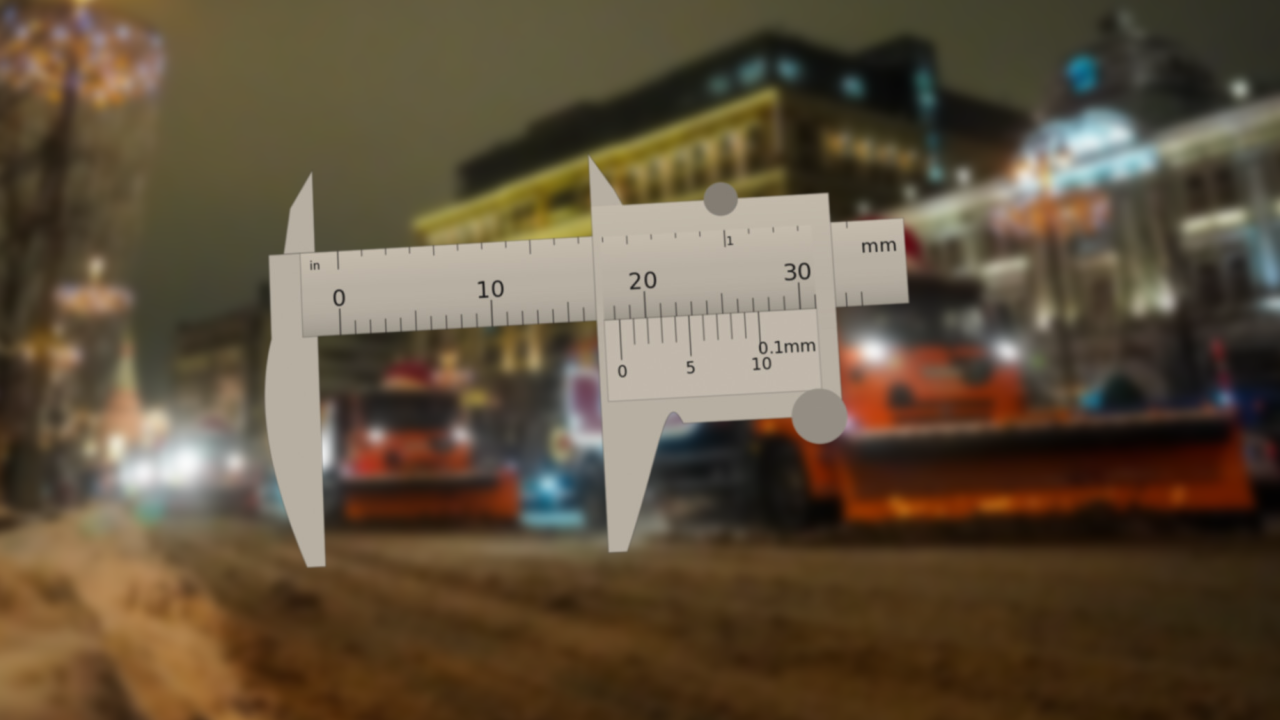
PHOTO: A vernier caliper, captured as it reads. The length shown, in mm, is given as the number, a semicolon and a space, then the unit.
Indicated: 18.3; mm
